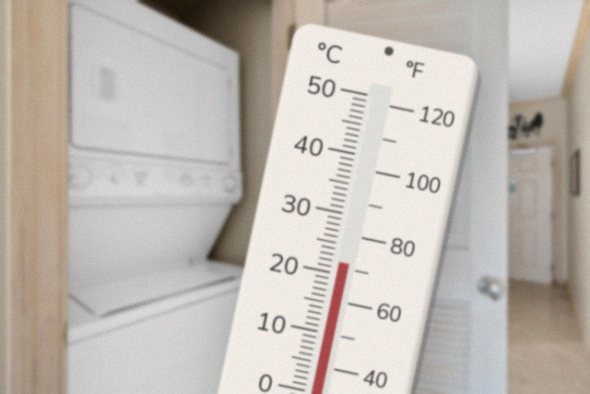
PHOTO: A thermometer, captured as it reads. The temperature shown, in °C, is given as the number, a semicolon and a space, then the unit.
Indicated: 22; °C
